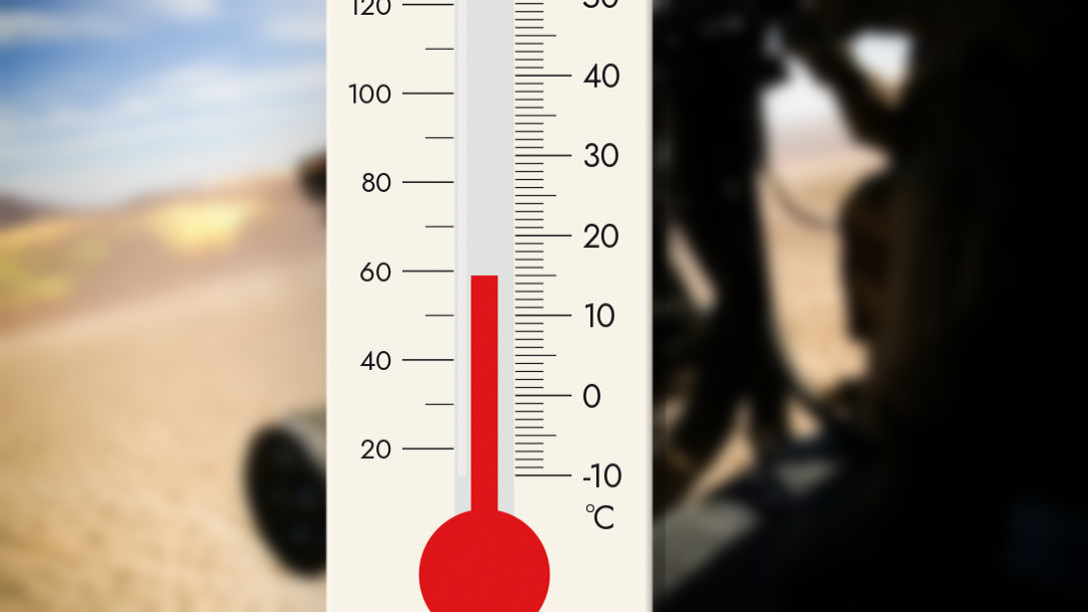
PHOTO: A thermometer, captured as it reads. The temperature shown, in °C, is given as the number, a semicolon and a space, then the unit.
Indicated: 15; °C
